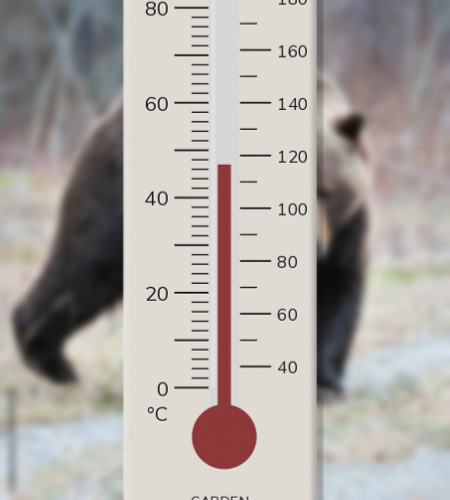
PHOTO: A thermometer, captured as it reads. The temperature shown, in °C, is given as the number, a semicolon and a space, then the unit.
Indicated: 47; °C
